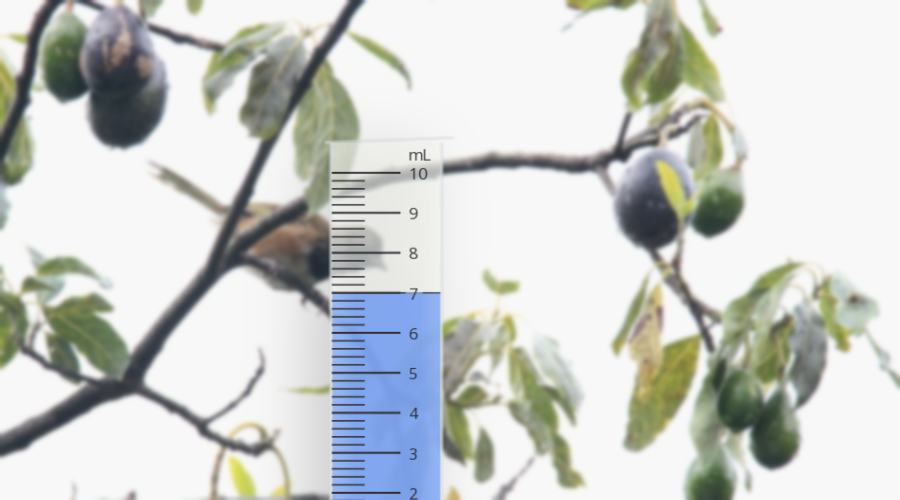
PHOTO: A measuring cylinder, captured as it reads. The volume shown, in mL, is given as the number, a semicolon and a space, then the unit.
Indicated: 7; mL
